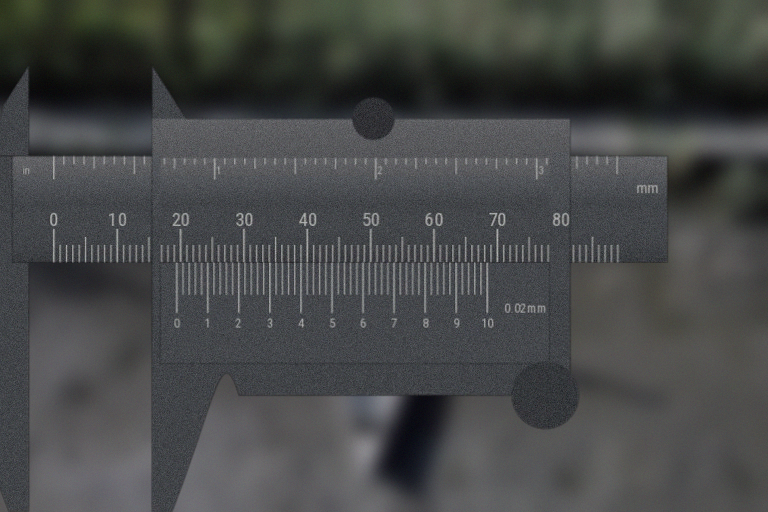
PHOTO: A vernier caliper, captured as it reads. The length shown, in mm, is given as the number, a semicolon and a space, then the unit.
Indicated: 19.4; mm
